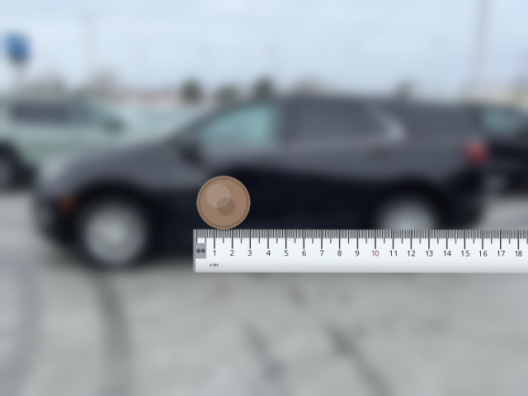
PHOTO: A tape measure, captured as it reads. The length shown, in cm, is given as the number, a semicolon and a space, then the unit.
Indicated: 3; cm
